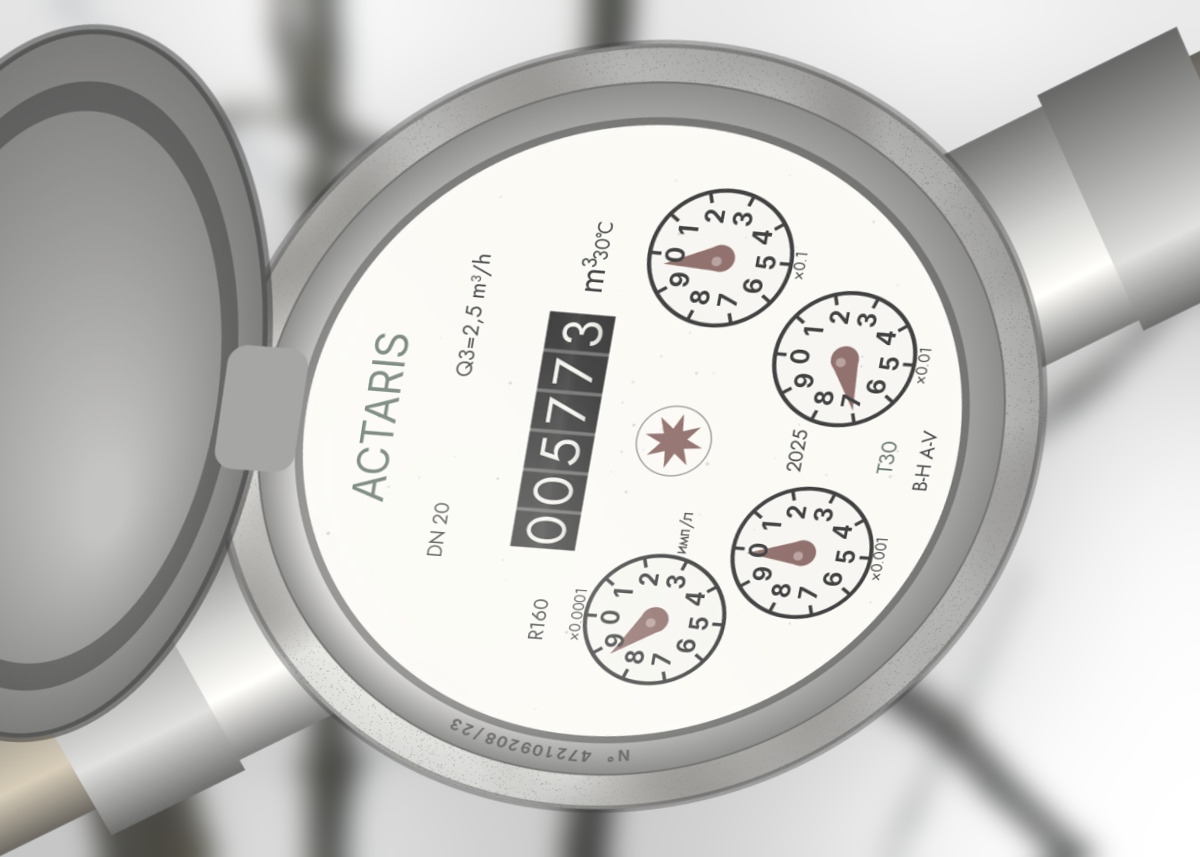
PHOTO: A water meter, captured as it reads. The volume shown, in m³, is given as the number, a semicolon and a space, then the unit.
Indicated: 5772.9698; m³
